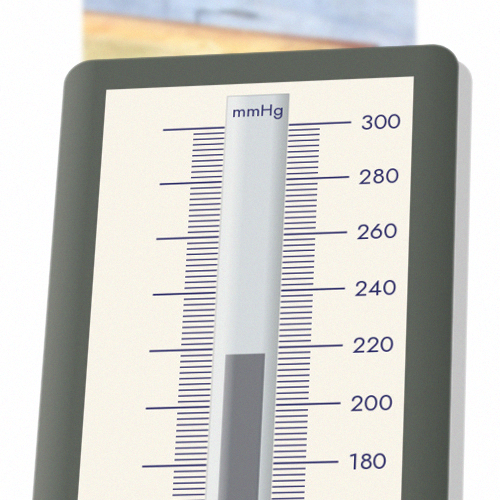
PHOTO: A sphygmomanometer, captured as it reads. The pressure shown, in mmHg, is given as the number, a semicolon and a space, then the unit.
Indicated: 218; mmHg
